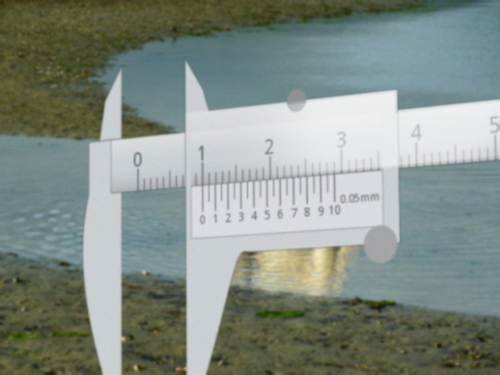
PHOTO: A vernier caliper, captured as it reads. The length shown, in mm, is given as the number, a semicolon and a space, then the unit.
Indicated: 10.0; mm
